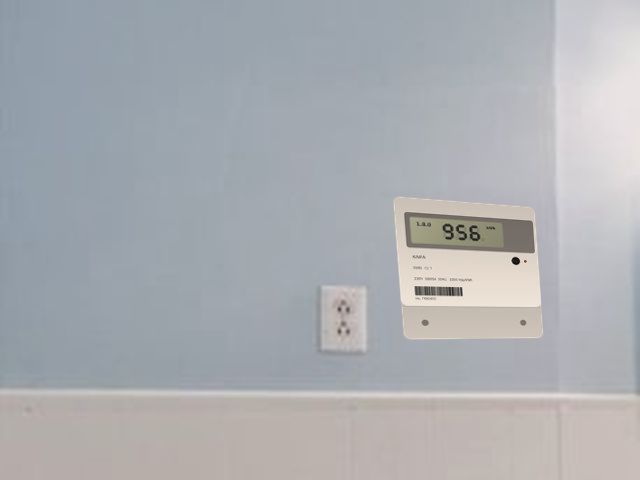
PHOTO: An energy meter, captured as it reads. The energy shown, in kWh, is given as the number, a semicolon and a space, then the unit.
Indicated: 956; kWh
